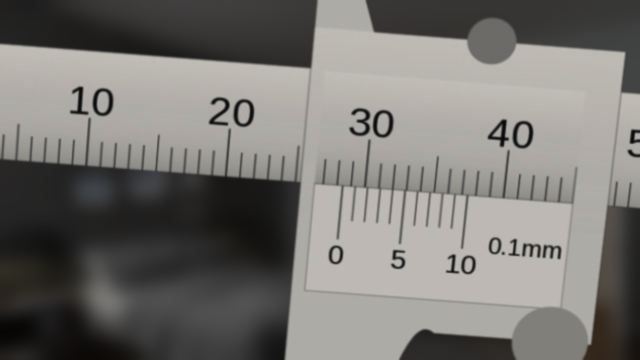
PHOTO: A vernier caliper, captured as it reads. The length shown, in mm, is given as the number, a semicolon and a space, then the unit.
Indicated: 28.4; mm
